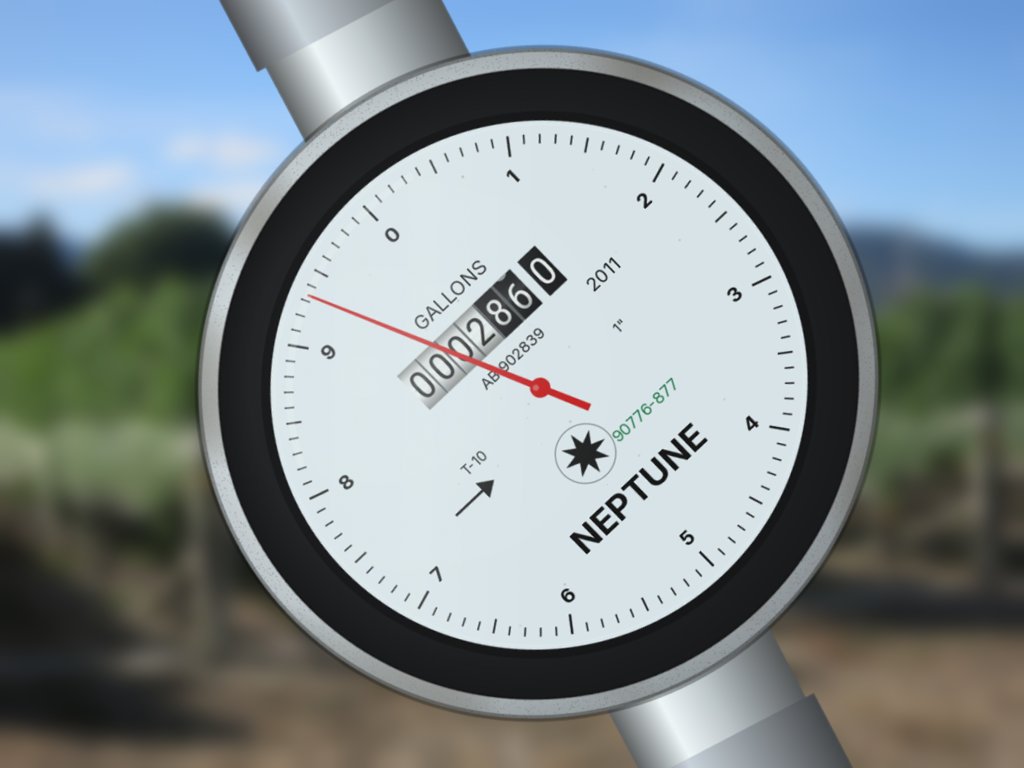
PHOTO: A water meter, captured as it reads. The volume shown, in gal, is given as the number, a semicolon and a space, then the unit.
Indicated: 2859.3; gal
